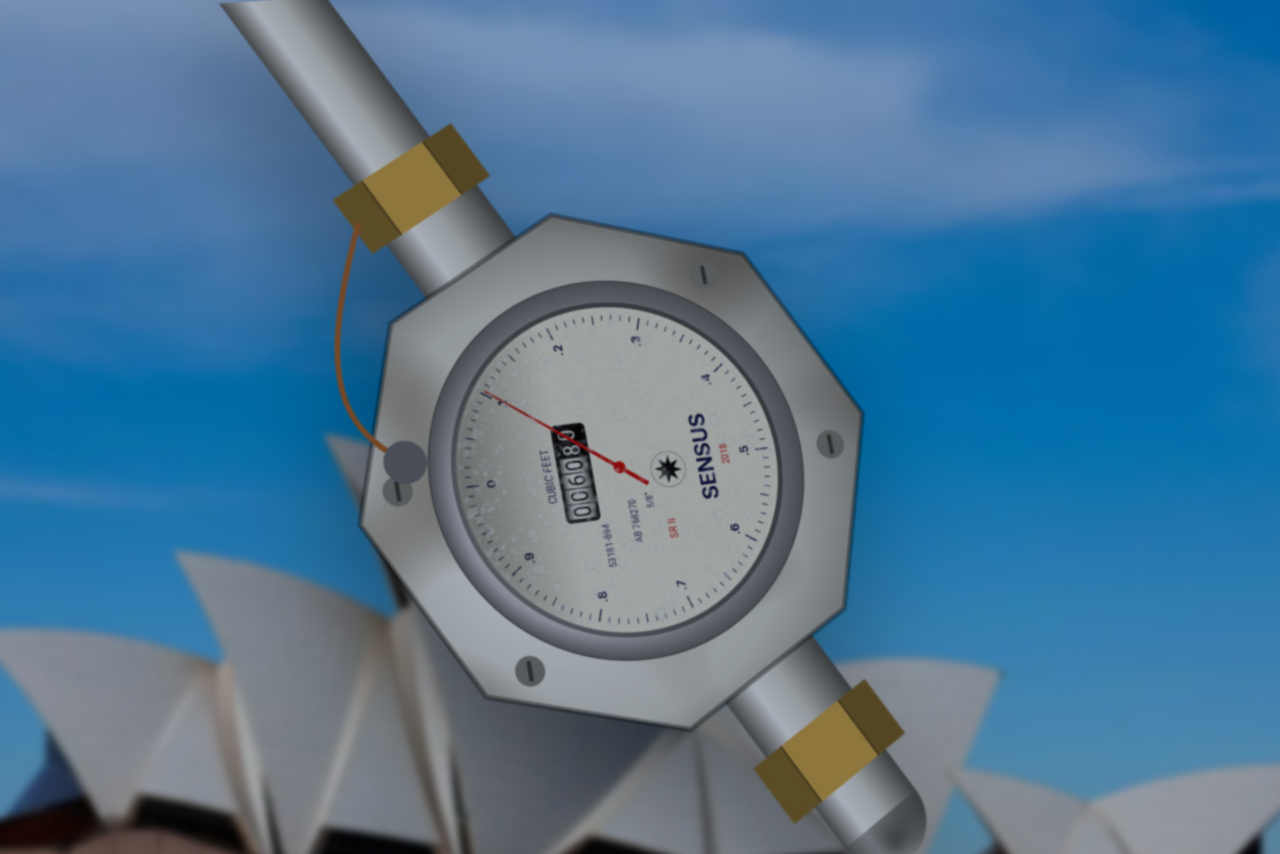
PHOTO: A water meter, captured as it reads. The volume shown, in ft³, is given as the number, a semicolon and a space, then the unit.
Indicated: 6080.10; ft³
